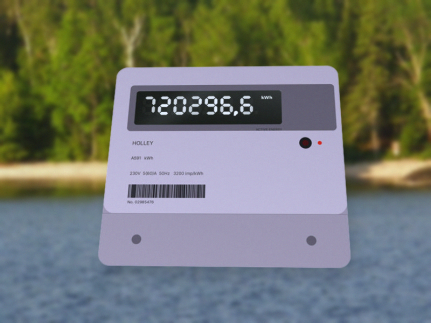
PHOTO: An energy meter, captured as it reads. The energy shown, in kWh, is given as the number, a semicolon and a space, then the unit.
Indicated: 720296.6; kWh
